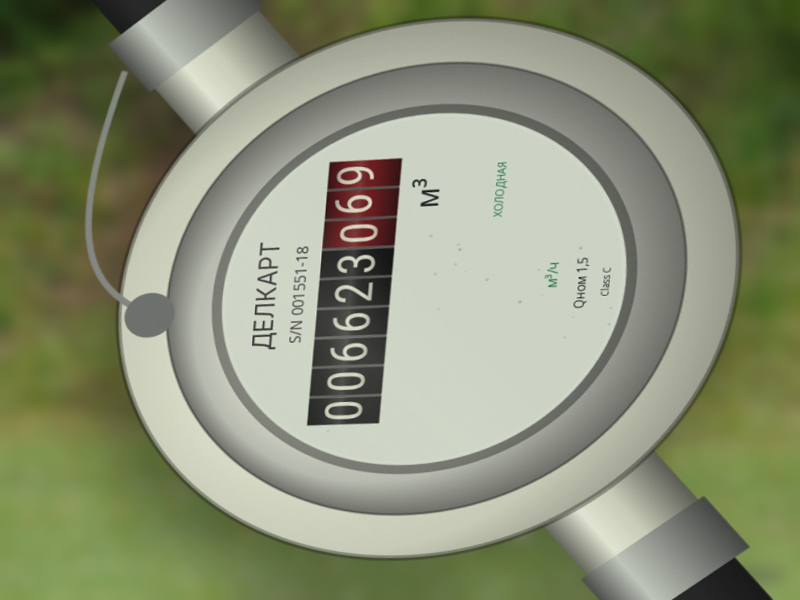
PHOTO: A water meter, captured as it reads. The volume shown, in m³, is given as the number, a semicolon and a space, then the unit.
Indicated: 6623.069; m³
